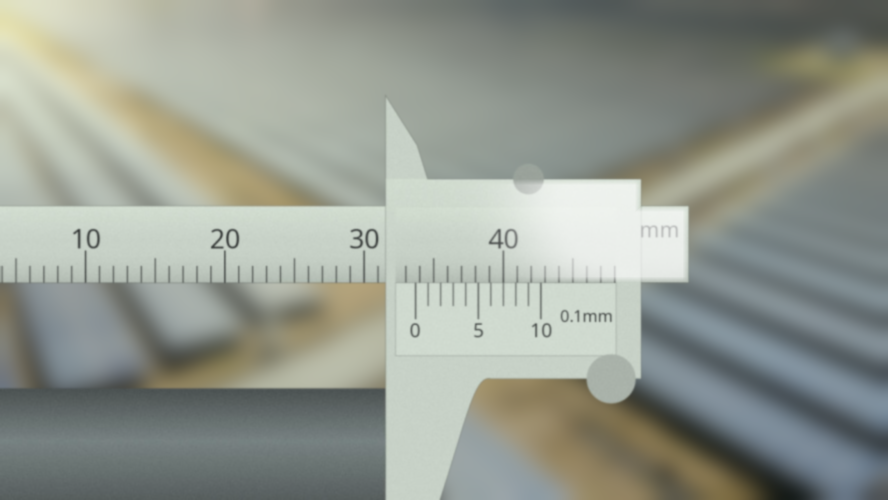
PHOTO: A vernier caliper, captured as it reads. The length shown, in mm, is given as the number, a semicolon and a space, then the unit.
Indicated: 33.7; mm
